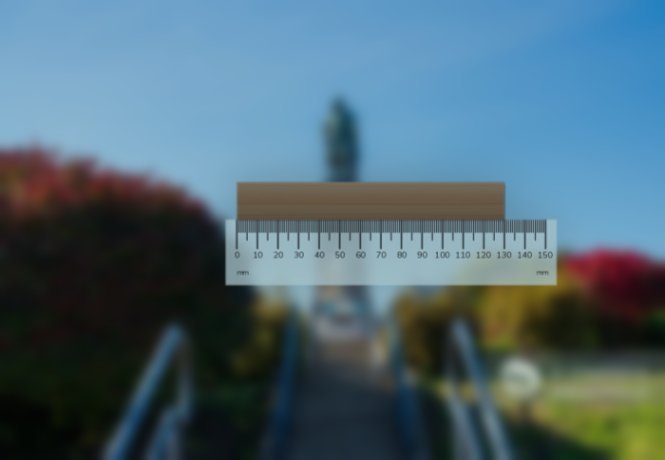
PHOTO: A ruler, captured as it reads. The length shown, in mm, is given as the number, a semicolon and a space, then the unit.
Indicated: 130; mm
